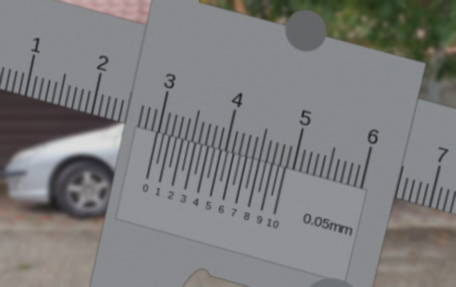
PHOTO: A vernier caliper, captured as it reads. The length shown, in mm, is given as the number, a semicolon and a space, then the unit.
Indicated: 29.8; mm
